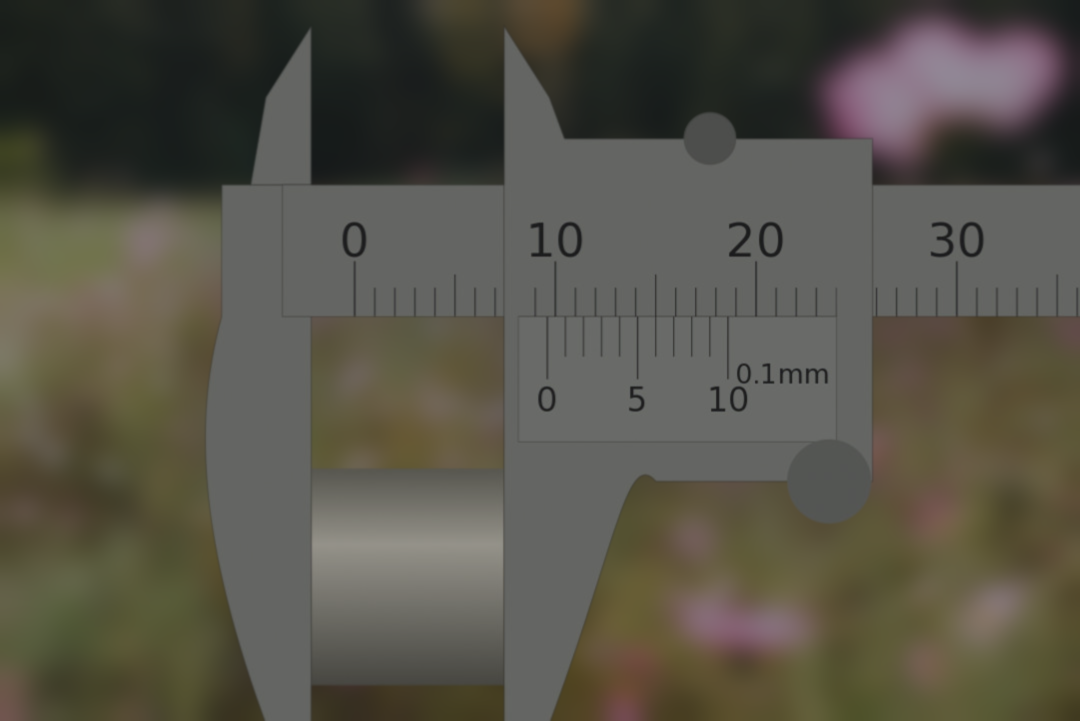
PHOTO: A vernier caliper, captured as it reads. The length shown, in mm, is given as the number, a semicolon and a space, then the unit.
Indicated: 9.6; mm
